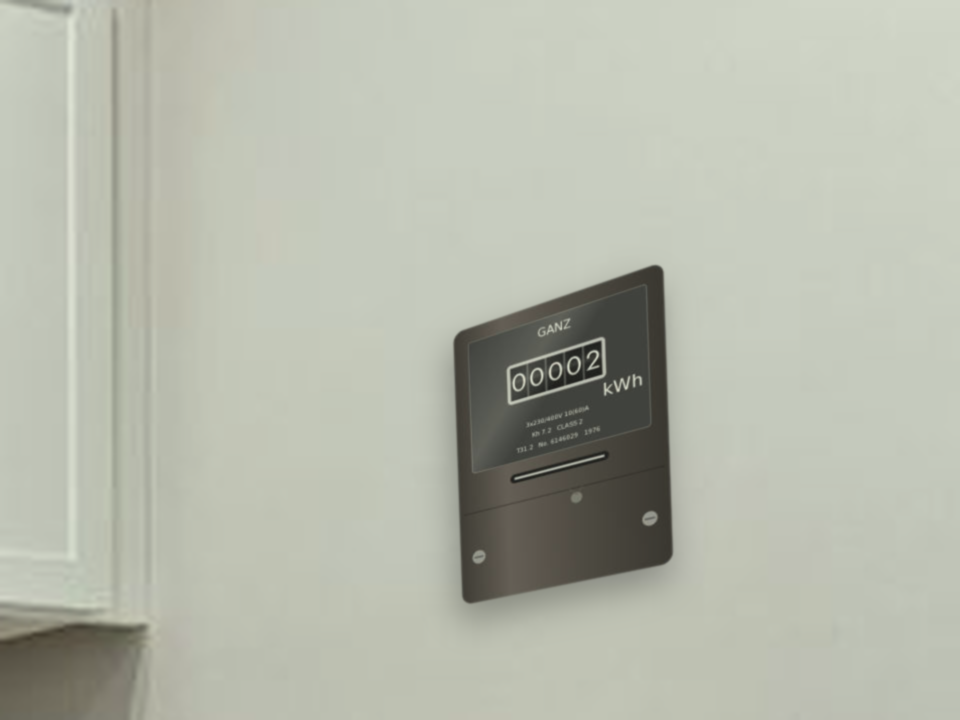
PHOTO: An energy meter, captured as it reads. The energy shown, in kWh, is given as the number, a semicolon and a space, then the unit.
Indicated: 2; kWh
